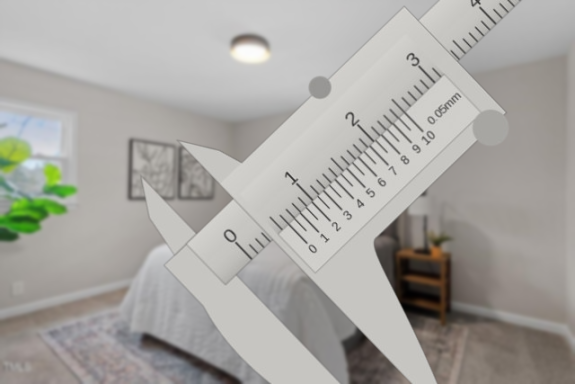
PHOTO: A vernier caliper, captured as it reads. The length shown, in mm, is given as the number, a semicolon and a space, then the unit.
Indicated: 6.0; mm
